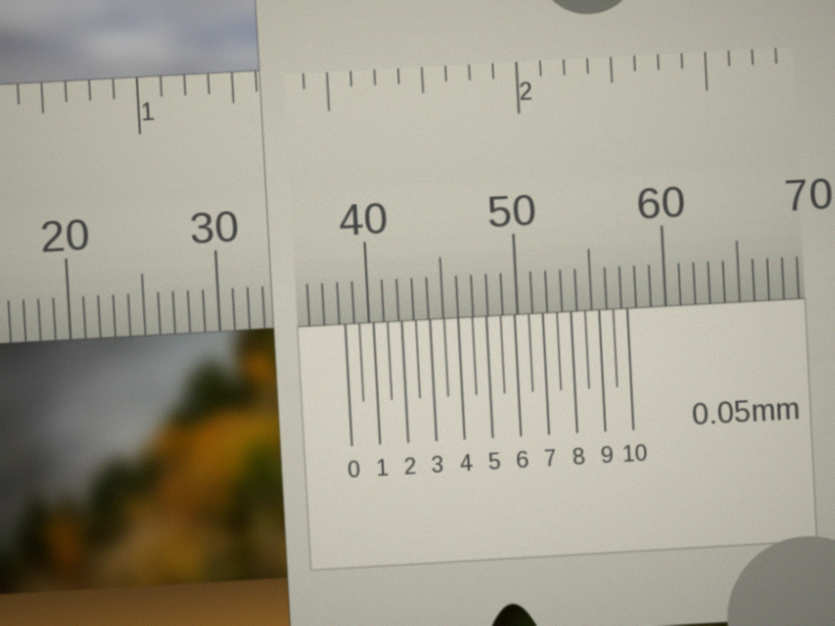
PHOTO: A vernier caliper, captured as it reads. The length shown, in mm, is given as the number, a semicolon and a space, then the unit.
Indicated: 38.4; mm
